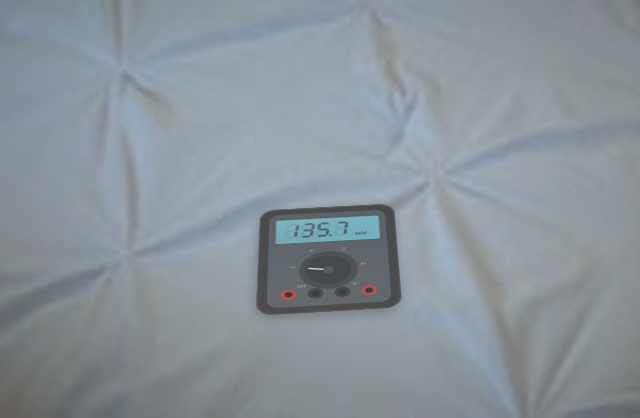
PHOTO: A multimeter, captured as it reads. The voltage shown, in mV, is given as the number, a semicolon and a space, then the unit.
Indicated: 135.7; mV
